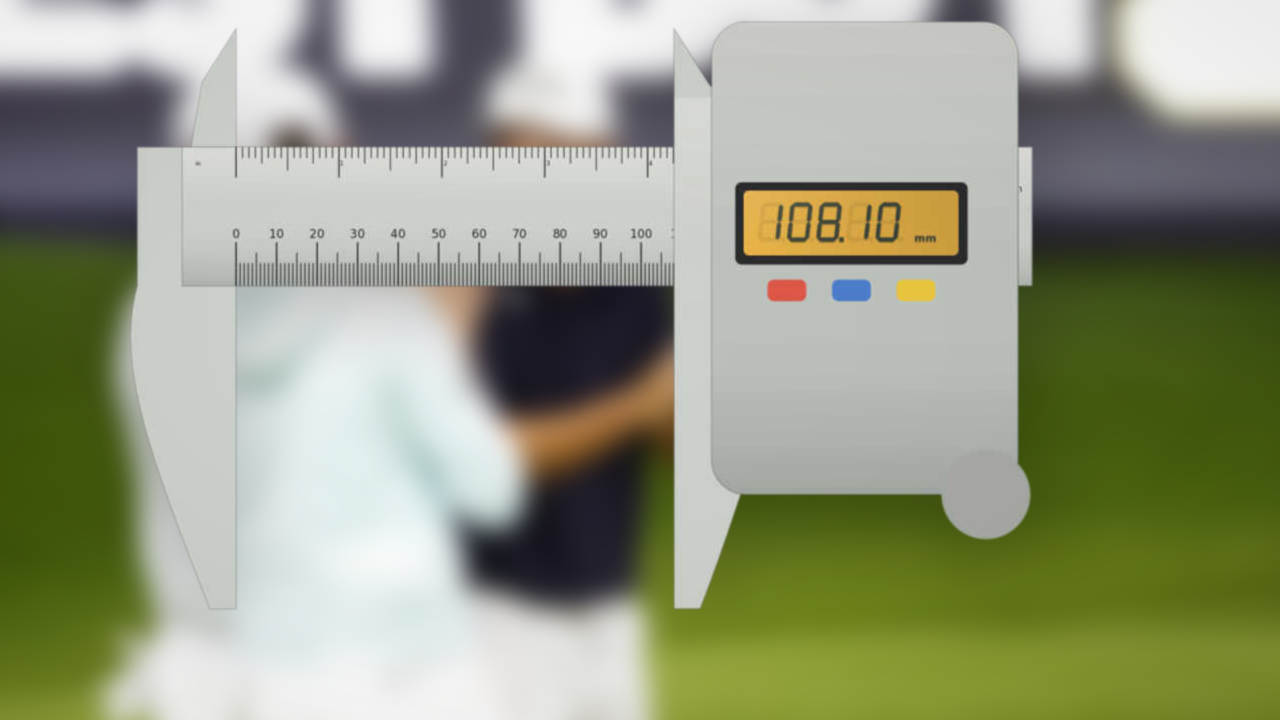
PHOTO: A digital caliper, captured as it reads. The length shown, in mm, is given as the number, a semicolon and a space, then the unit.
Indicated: 108.10; mm
